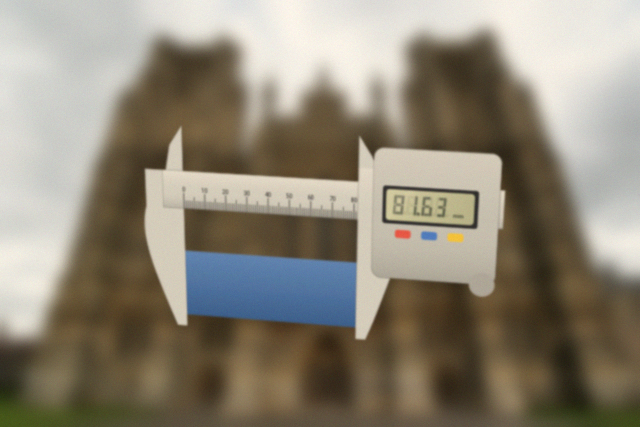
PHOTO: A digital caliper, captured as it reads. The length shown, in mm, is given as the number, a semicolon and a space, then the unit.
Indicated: 81.63; mm
